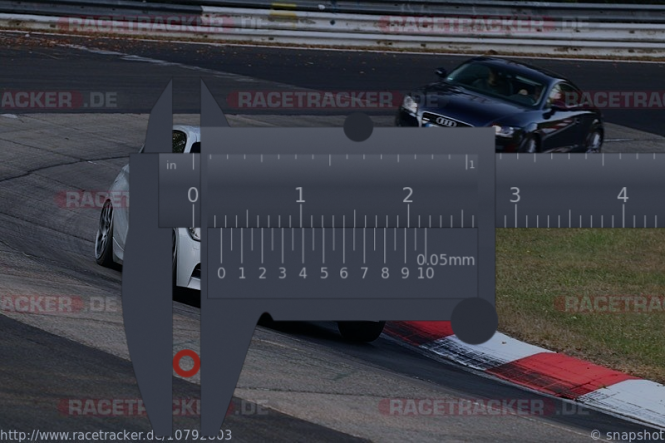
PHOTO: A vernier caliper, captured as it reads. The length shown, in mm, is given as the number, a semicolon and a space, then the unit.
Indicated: 2.6; mm
